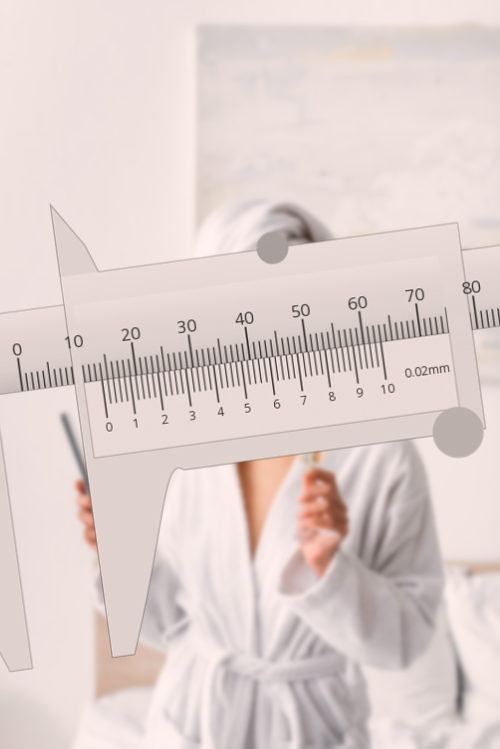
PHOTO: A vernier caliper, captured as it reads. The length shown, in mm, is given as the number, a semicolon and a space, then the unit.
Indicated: 14.0; mm
